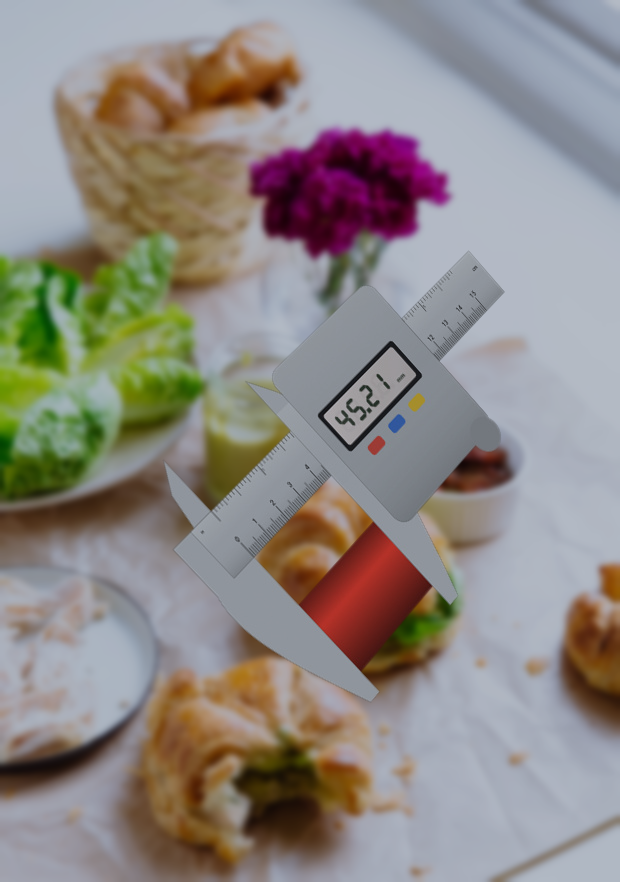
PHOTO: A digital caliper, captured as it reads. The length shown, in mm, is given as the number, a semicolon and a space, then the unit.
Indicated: 45.21; mm
